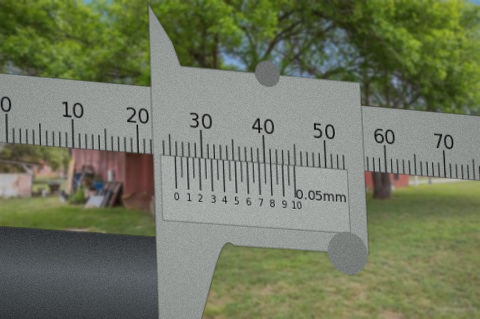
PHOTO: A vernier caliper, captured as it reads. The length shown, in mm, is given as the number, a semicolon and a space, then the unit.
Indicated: 25.8; mm
